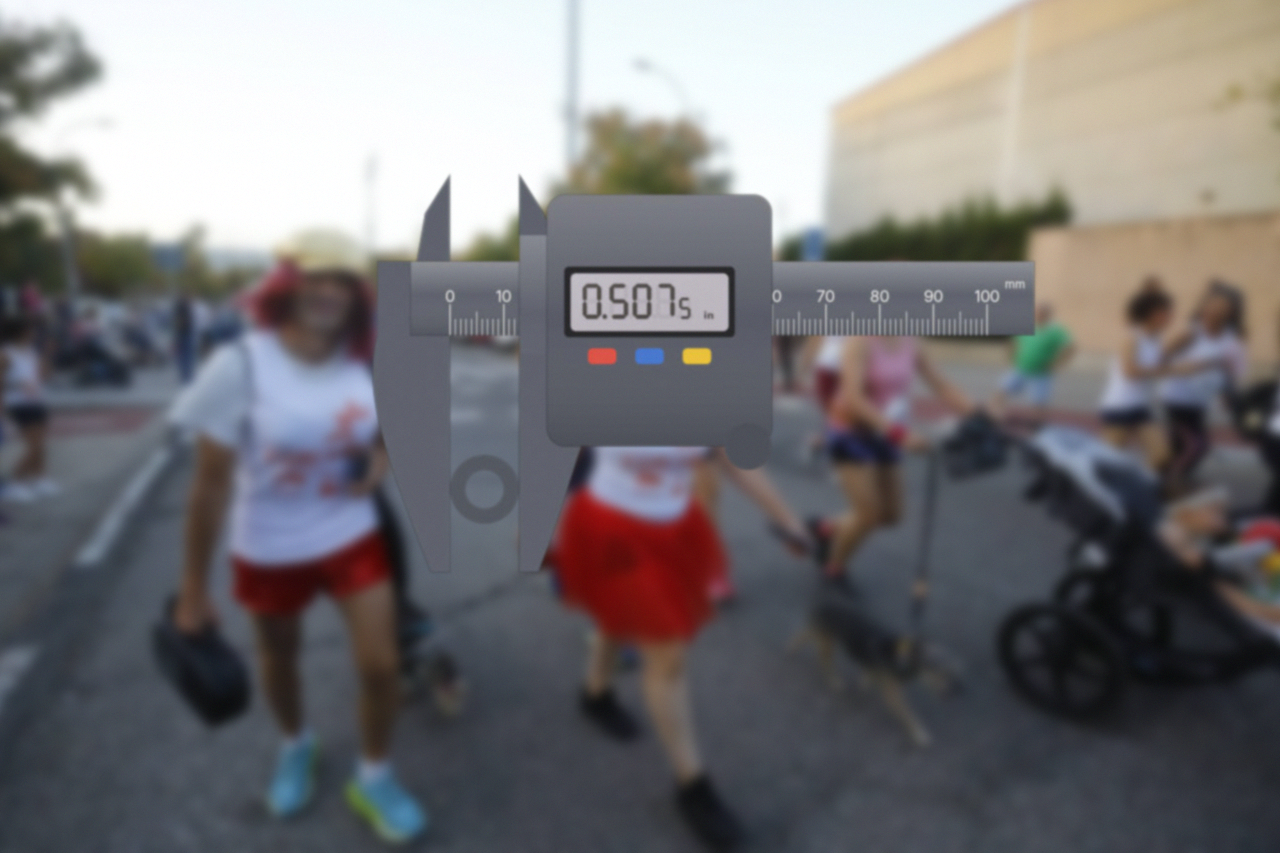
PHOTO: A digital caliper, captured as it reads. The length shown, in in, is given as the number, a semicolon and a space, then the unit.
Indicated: 0.5075; in
